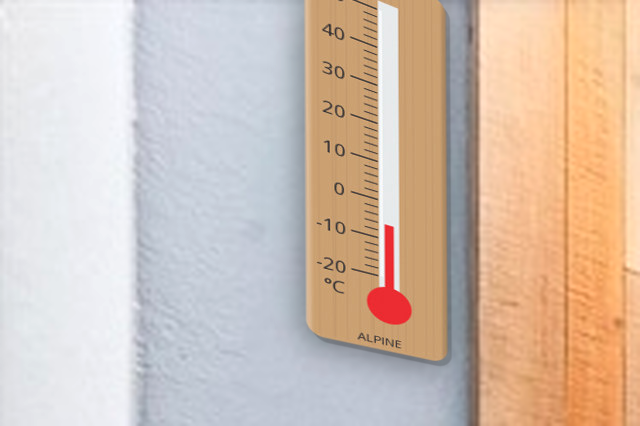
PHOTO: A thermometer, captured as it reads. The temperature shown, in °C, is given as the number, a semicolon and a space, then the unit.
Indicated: -6; °C
